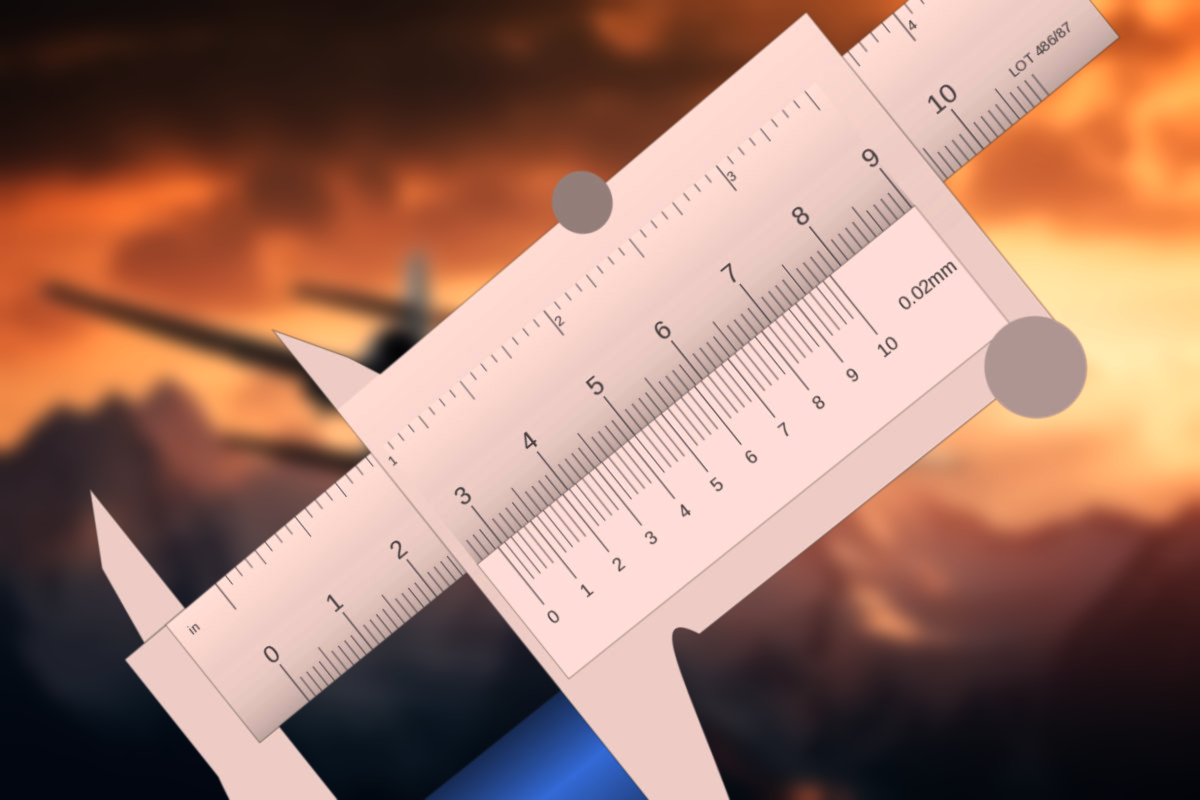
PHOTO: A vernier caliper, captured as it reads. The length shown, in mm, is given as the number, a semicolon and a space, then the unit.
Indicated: 29.4; mm
